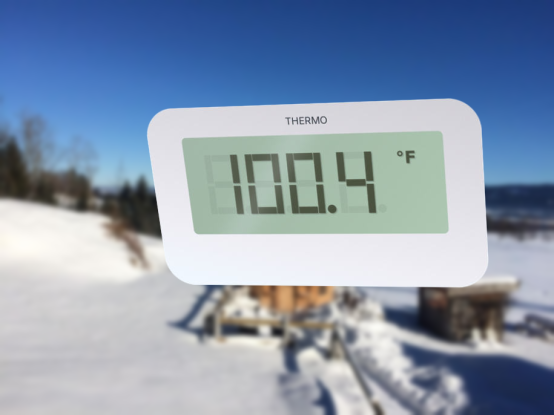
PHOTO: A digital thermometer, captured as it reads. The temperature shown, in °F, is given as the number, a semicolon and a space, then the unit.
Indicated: 100.4; °F
